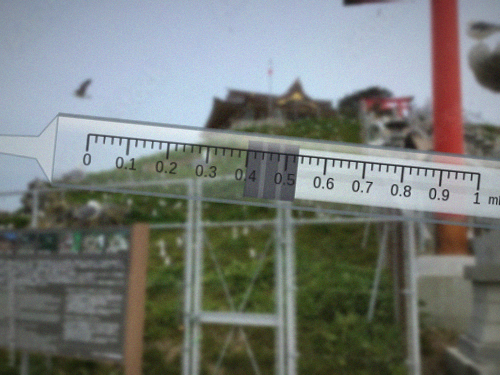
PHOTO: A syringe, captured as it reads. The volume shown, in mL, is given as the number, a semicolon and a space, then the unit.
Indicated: 0.4; mL
